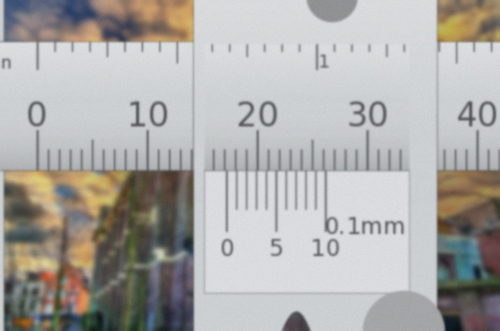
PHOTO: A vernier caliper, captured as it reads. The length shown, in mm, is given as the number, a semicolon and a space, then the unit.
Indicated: 17.2; mm
